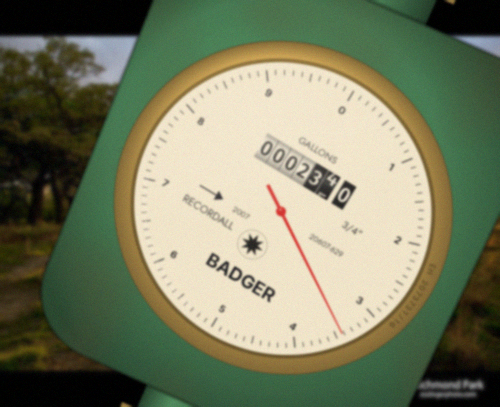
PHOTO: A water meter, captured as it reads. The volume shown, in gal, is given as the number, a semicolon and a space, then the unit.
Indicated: 2343.4; gal
